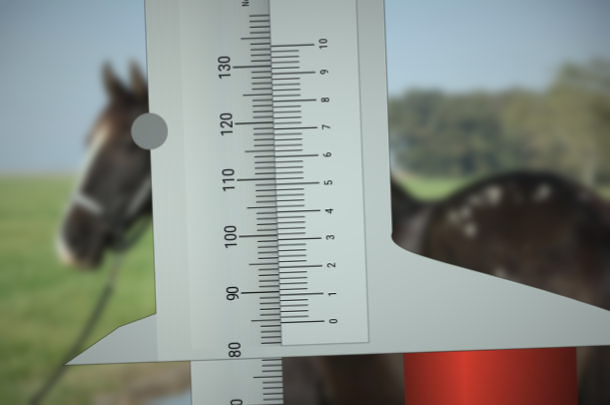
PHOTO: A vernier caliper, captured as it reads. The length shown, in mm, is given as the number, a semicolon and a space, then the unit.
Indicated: 84.5; mm
